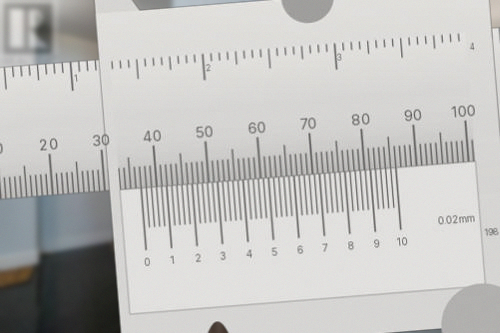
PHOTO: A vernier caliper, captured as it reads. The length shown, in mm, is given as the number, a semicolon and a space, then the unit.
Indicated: 37.0; mm
